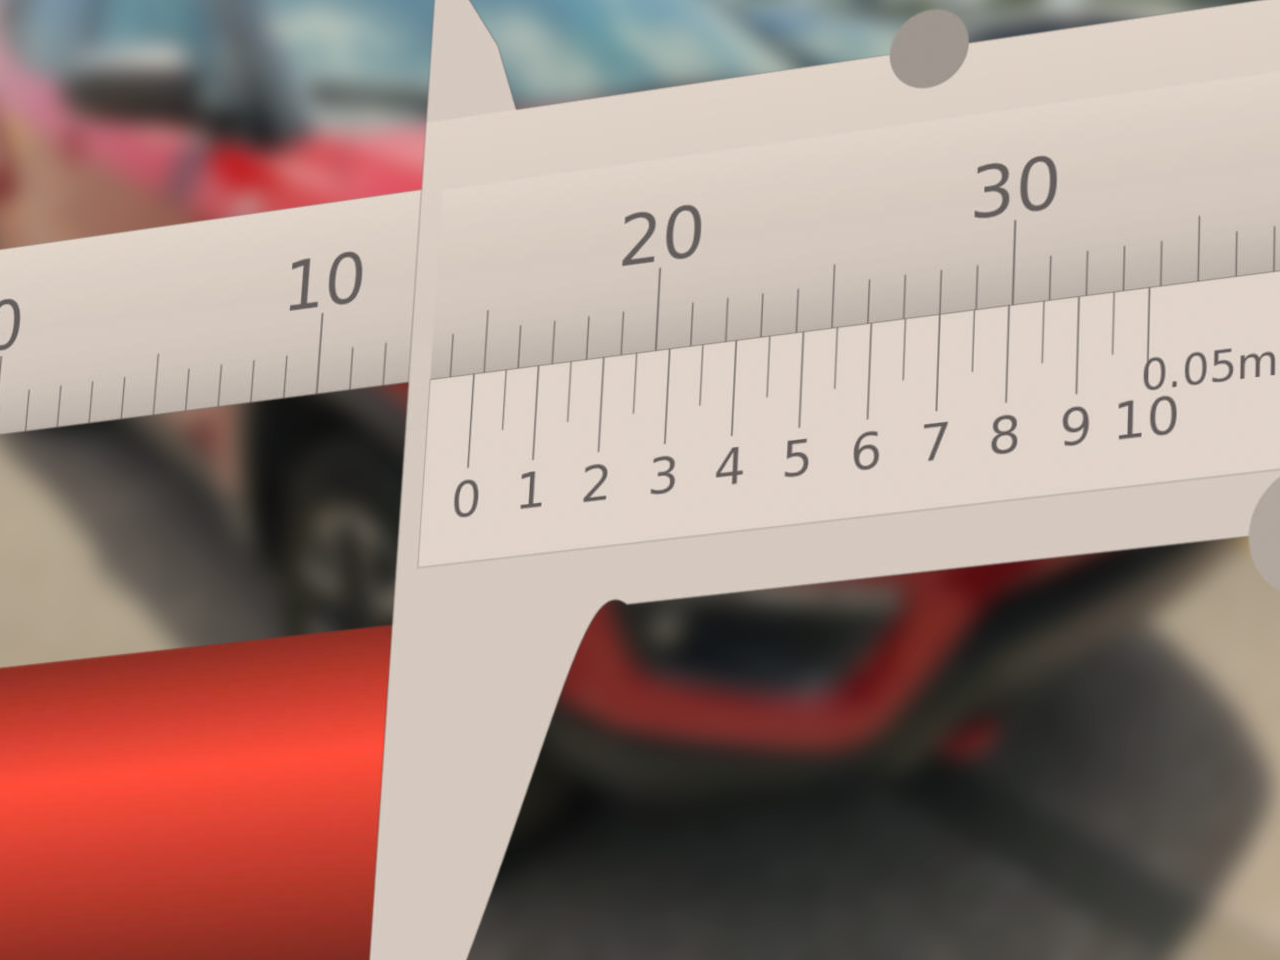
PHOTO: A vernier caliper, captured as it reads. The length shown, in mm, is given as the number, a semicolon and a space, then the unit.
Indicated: 14.70; mm
